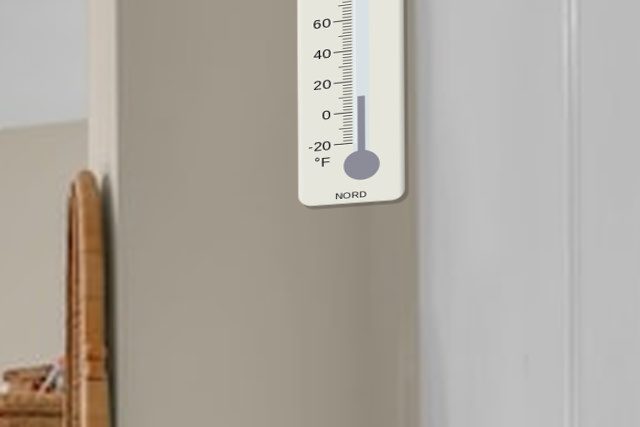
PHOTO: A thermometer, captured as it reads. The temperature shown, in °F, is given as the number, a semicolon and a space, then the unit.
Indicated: 10; °F
